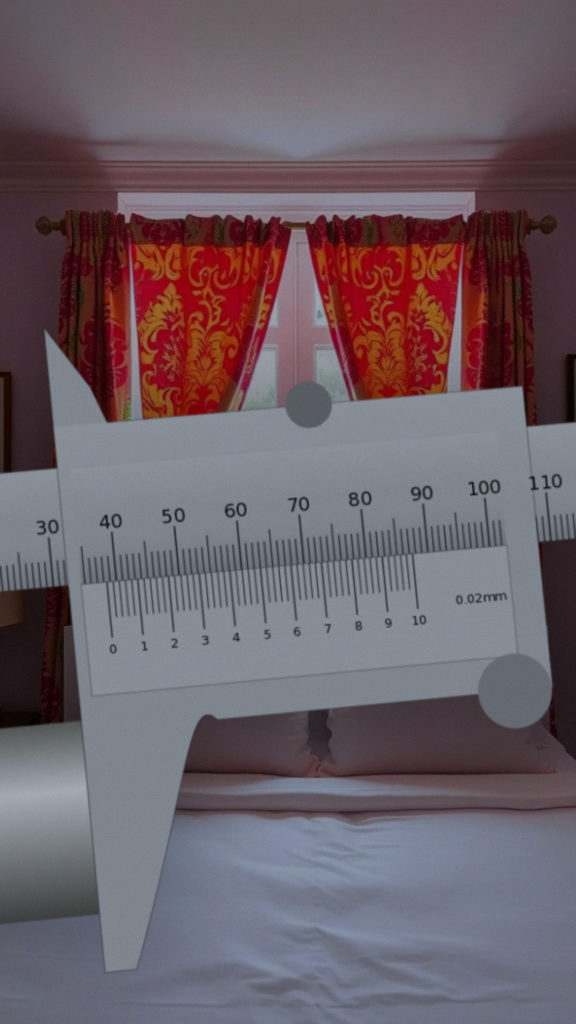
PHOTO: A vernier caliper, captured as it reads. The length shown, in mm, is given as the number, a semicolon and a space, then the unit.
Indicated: 38.5; mm
